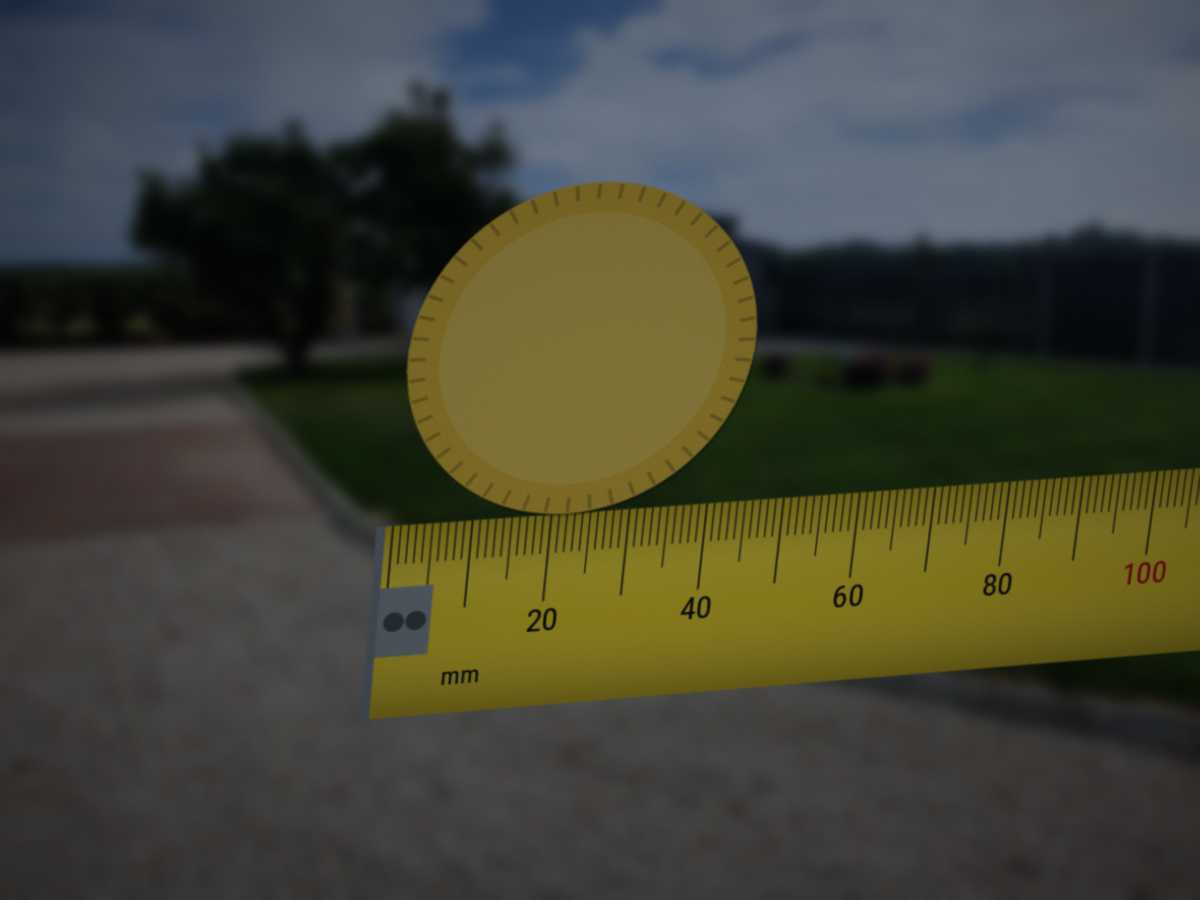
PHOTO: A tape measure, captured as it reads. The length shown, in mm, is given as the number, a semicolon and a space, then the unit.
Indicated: 44; mm
